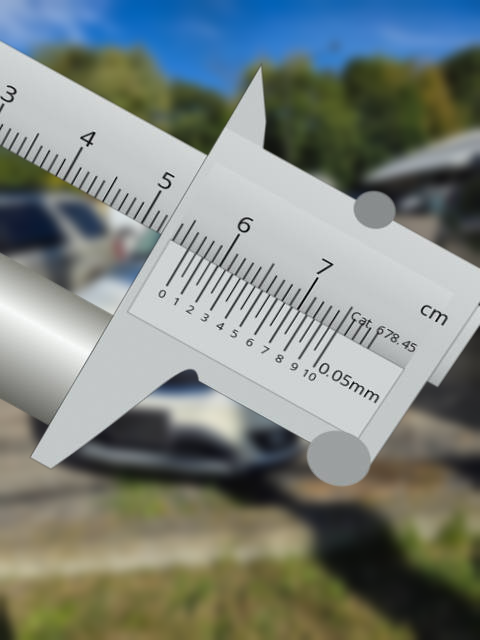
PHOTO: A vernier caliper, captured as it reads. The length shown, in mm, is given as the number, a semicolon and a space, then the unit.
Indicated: 56.0; mm
